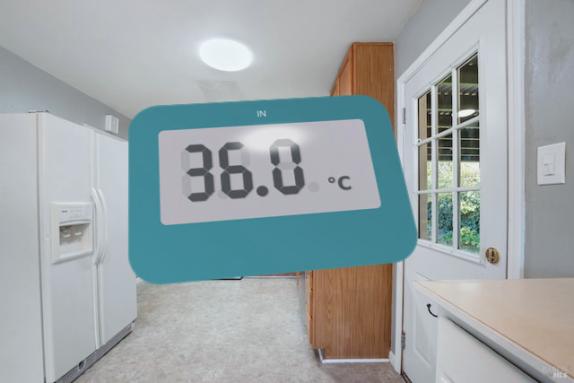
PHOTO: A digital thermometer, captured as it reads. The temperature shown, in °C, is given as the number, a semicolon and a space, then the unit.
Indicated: 36.0; °C
